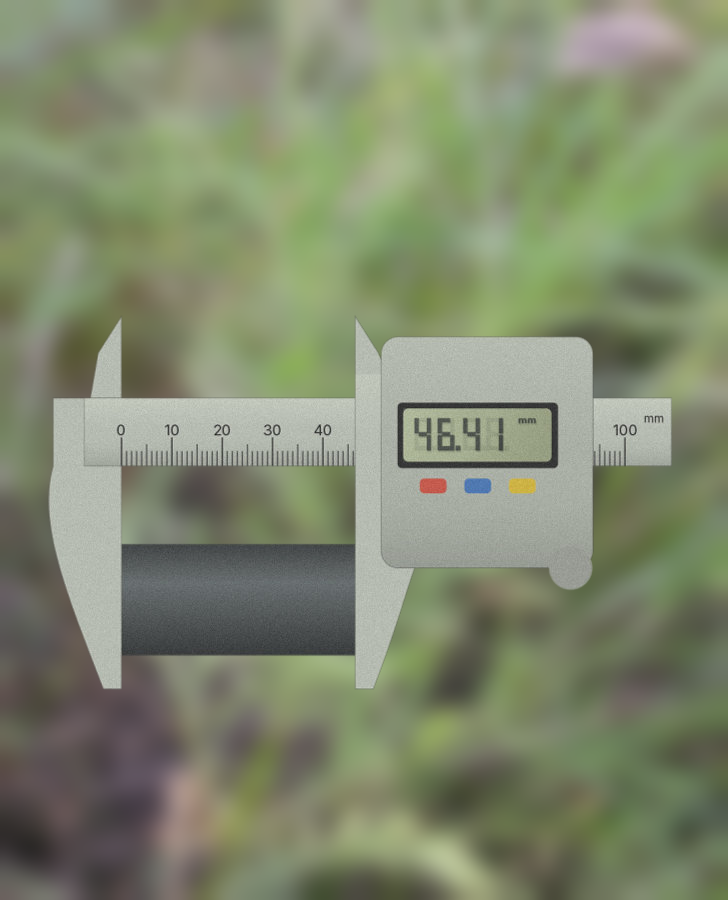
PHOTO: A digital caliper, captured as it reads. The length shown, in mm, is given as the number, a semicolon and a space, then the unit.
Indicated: 46.41; mm
